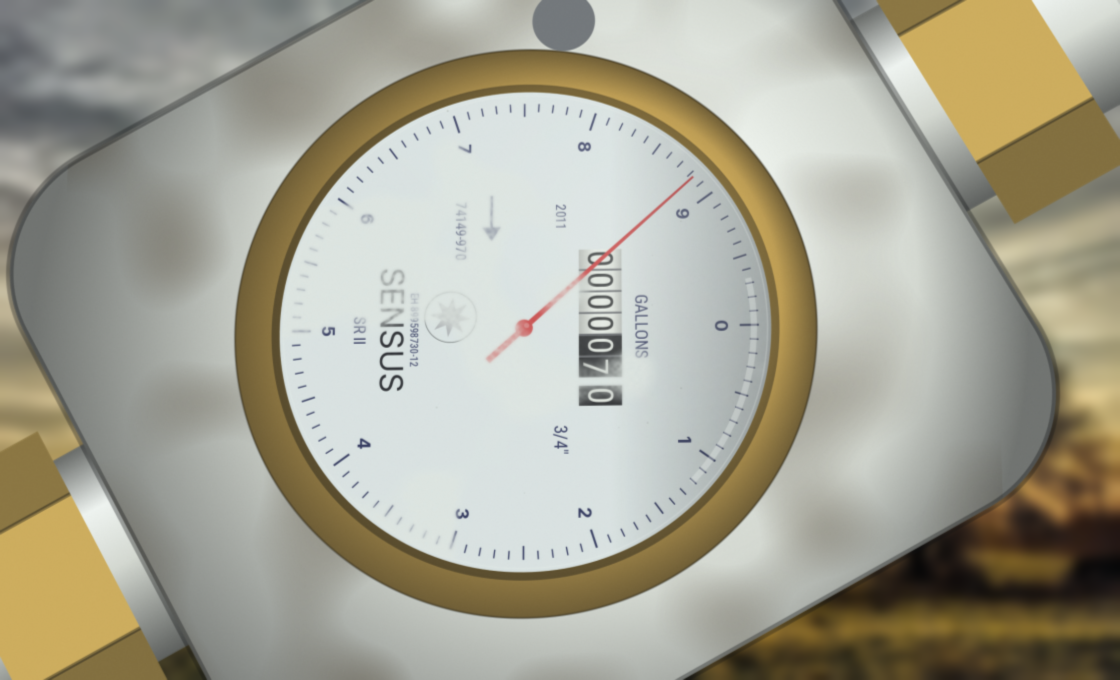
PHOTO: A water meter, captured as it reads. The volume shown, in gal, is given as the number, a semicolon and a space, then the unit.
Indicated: 68.8; gal
